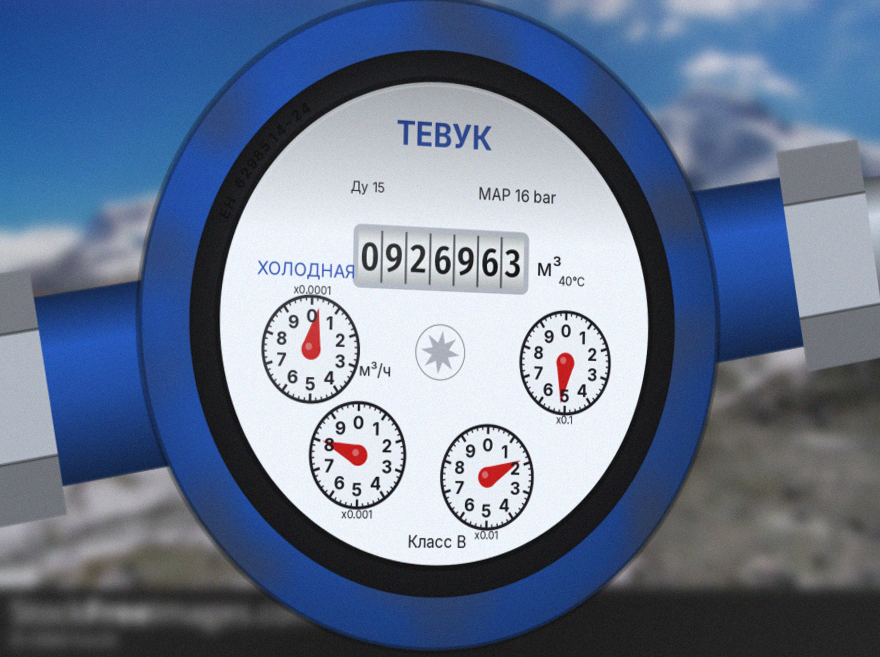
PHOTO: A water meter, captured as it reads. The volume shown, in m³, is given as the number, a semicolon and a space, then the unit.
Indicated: 926963.5180; m³
